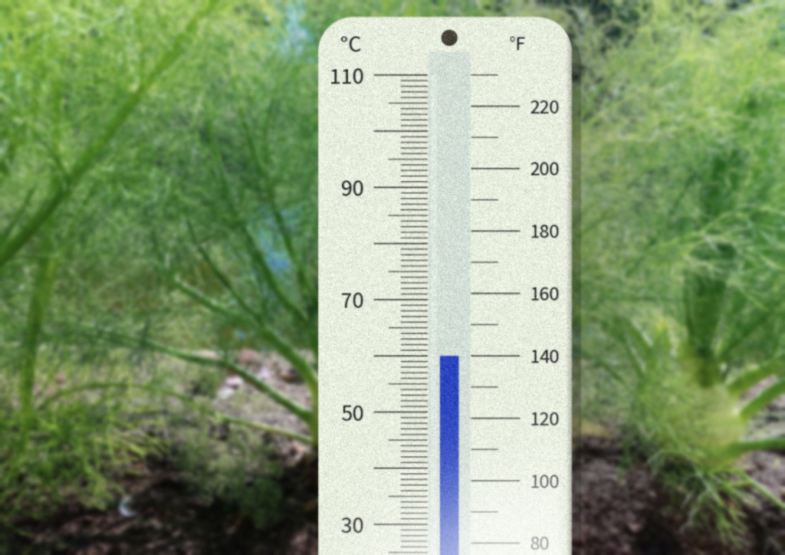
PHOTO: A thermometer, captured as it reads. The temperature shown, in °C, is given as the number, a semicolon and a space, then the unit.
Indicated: 60; °C
